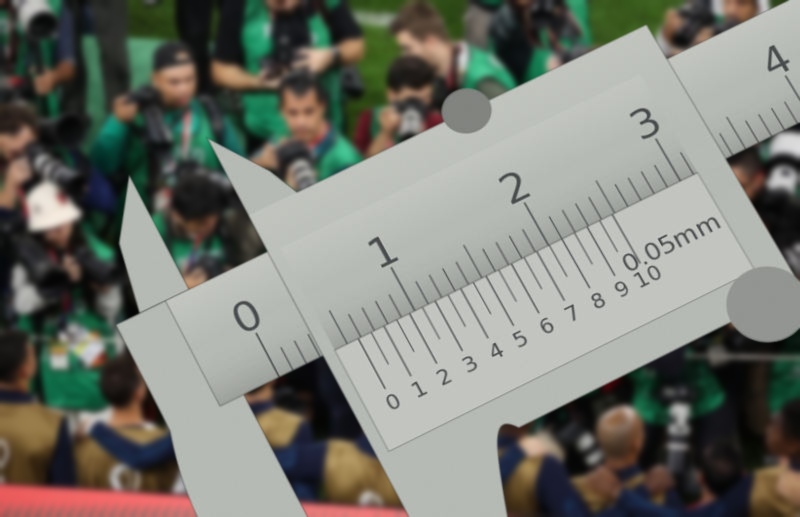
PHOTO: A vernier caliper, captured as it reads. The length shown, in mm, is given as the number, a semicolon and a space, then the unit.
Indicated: 5.8; mm
